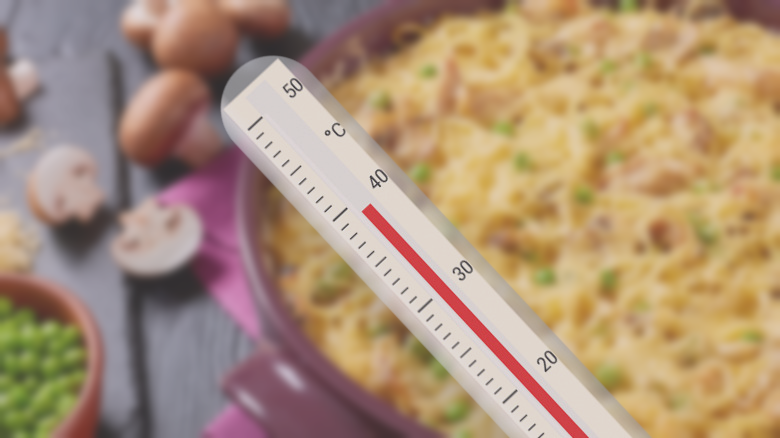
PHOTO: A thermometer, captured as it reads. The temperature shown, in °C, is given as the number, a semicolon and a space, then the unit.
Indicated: 39; °C
